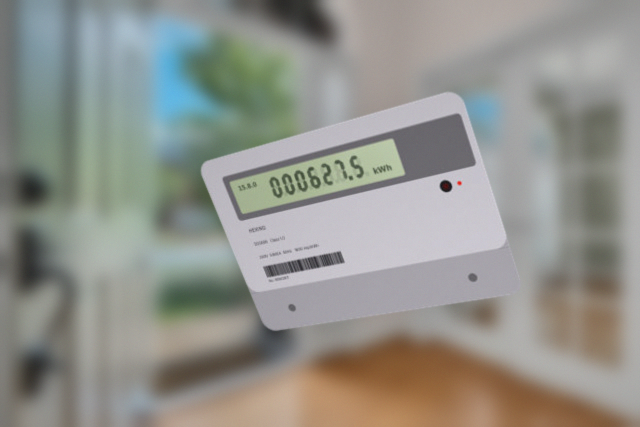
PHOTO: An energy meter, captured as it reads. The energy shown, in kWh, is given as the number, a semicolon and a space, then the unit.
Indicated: 627.5; kWh
